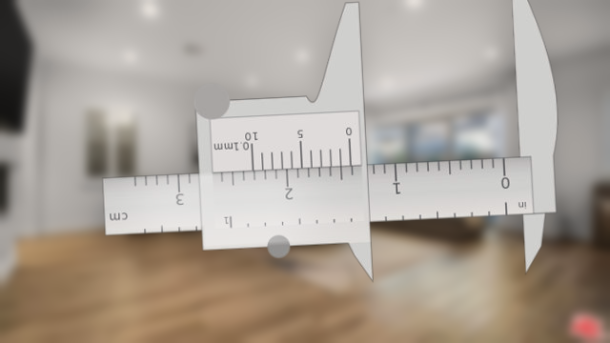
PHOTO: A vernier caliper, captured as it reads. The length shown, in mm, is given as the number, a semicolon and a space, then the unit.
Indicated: 14.1; mm
